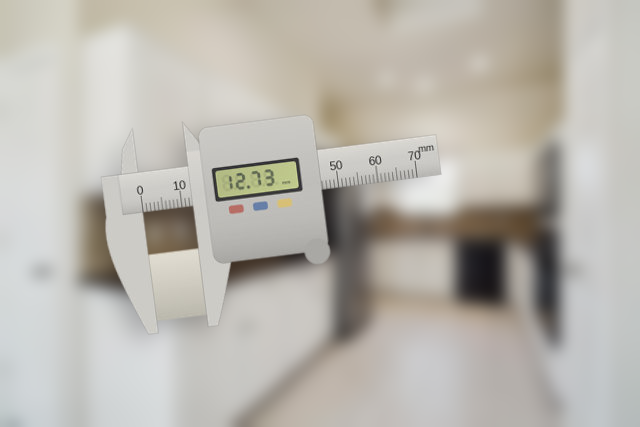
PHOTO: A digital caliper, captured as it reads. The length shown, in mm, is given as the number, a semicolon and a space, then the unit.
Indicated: 12.73; mm
